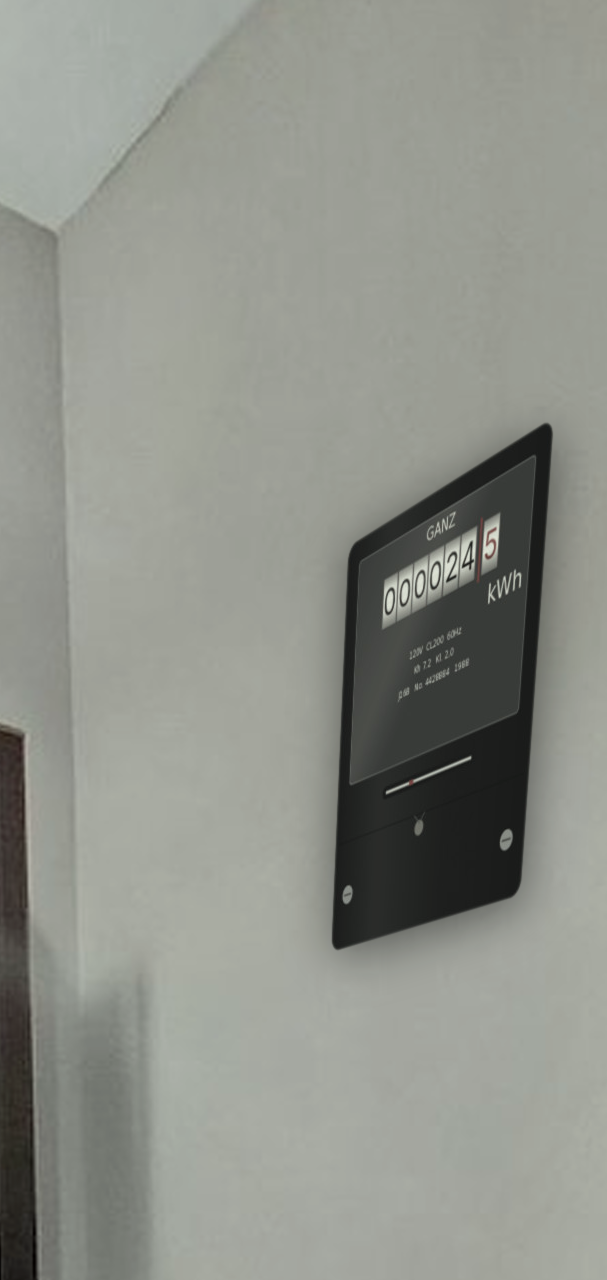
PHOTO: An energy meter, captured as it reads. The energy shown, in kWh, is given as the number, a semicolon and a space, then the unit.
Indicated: 24.5; kWh
